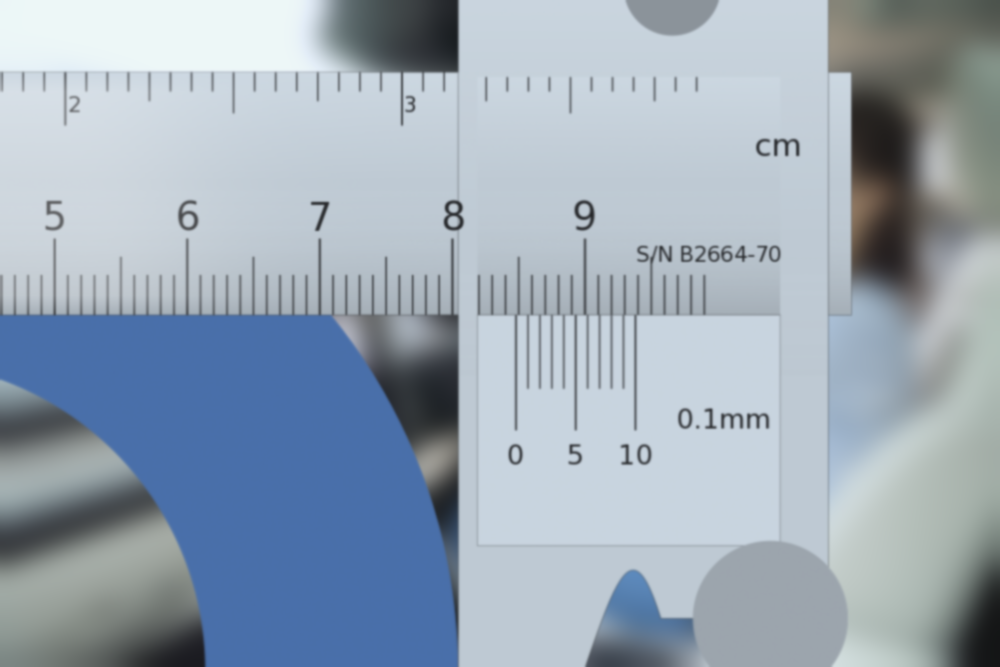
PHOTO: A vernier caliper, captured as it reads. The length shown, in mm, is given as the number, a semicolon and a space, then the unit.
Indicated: 84.8; mm
